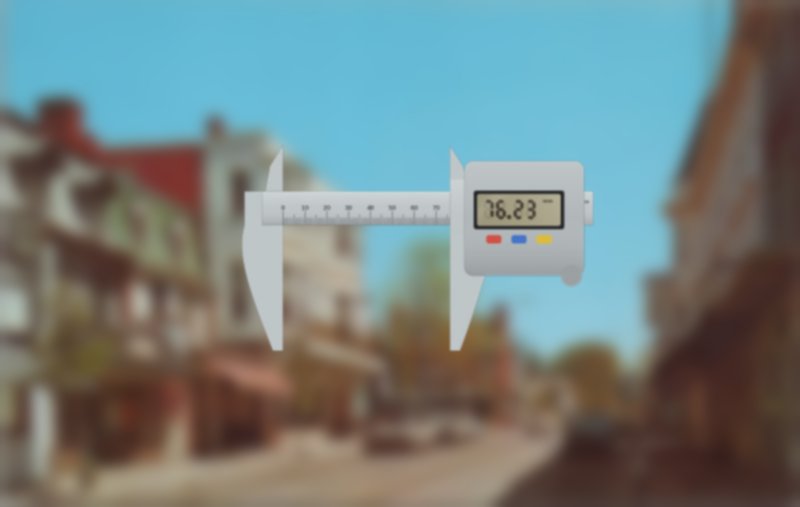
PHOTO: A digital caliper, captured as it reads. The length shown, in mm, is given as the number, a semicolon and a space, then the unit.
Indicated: 76.23; mm
